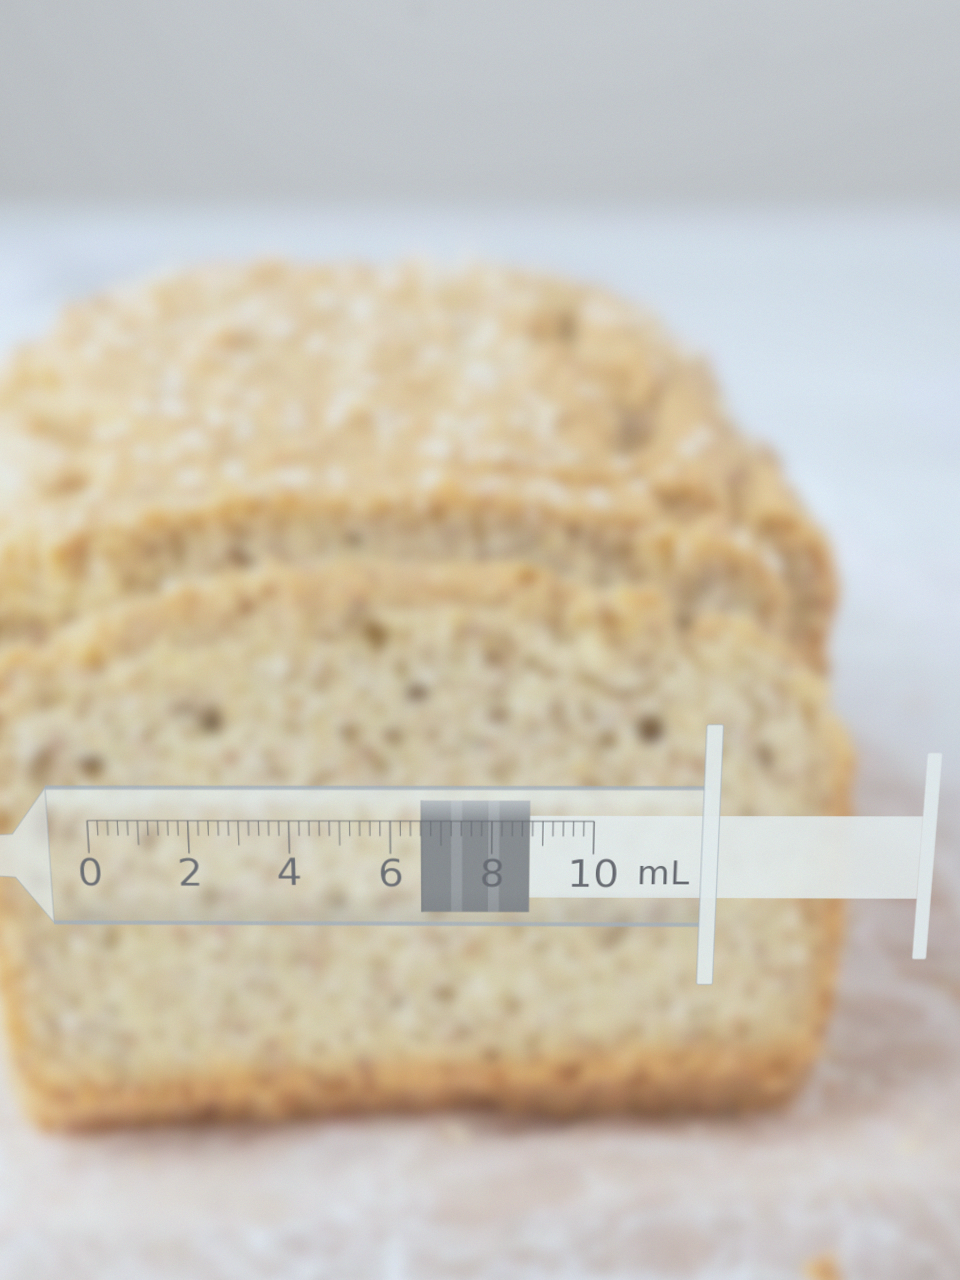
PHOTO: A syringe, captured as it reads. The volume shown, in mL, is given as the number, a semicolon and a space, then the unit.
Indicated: 6.6; mL
